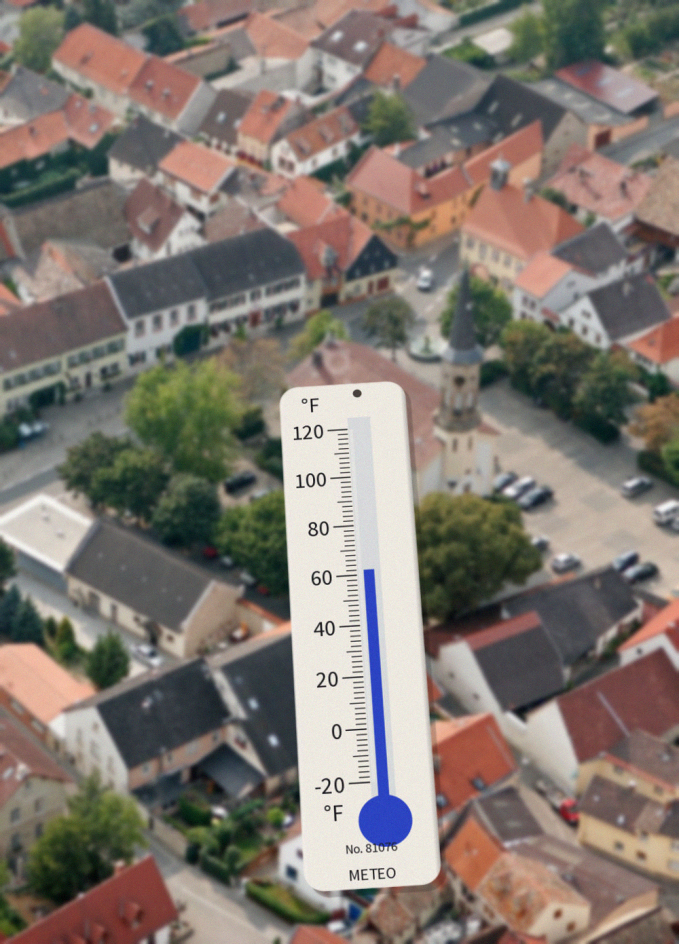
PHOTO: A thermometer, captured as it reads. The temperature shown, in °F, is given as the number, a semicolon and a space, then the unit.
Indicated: 62; °F
